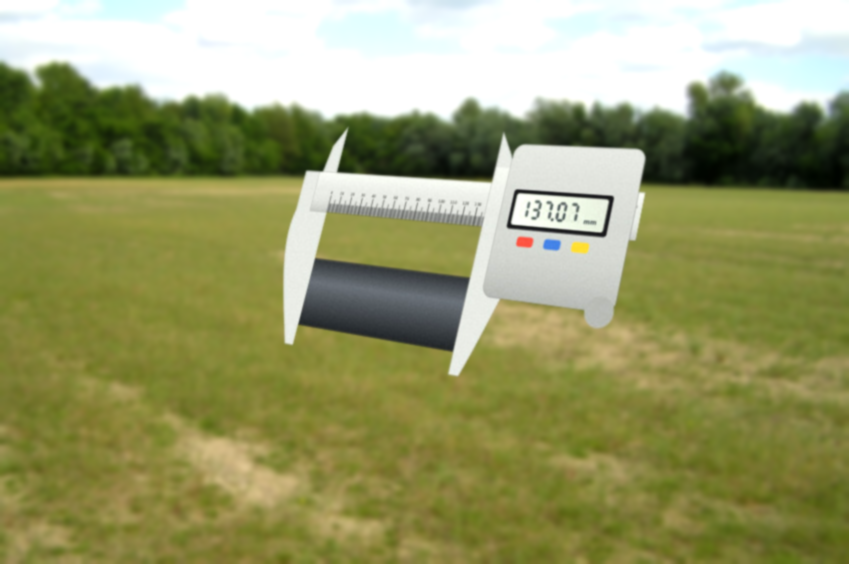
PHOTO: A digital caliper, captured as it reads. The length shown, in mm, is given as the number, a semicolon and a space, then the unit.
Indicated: 137.07; mm
